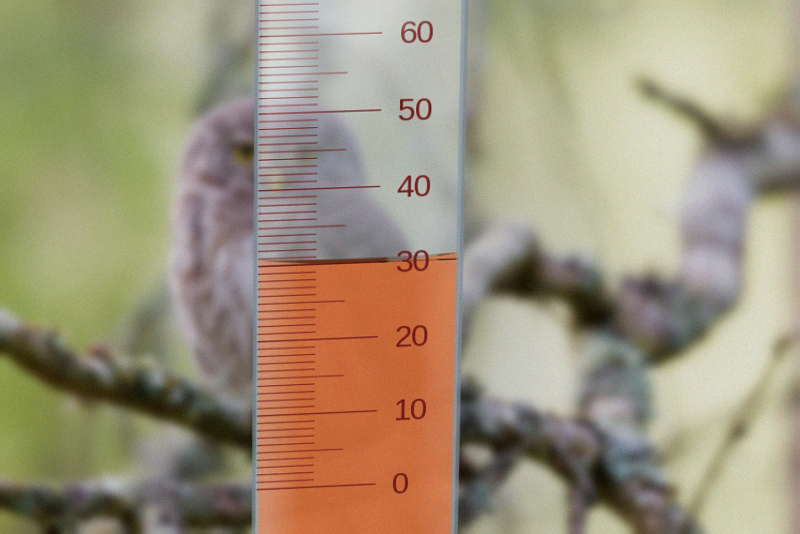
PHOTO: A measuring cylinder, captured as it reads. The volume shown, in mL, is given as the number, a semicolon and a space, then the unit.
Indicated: 30; mL
